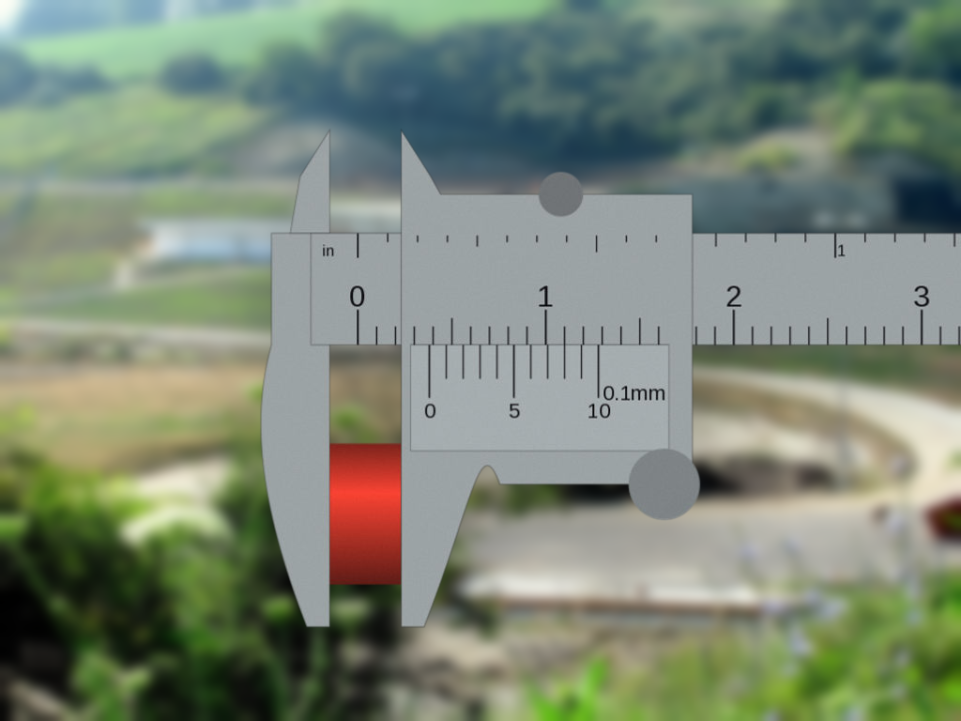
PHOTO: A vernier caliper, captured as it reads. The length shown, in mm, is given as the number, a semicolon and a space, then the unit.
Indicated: 3.8; mm
